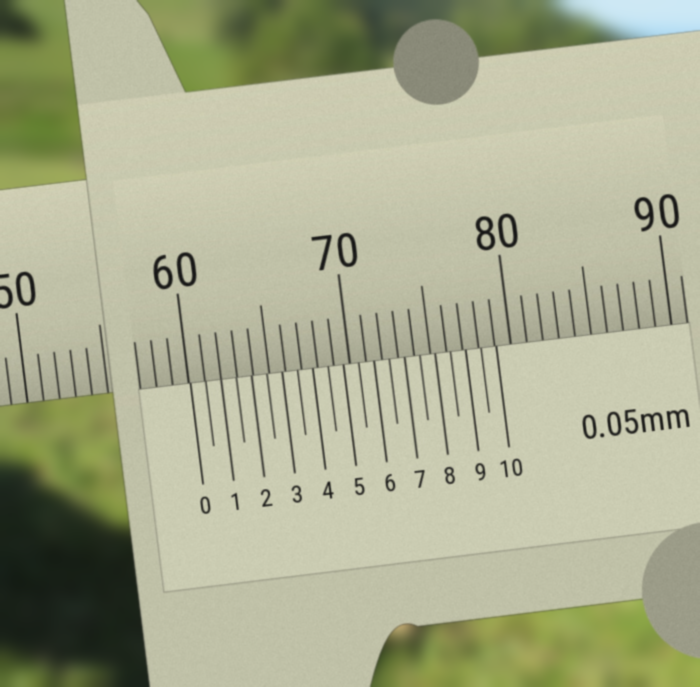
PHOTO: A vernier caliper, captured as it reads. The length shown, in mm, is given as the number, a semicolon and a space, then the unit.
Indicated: 60.1; mm
